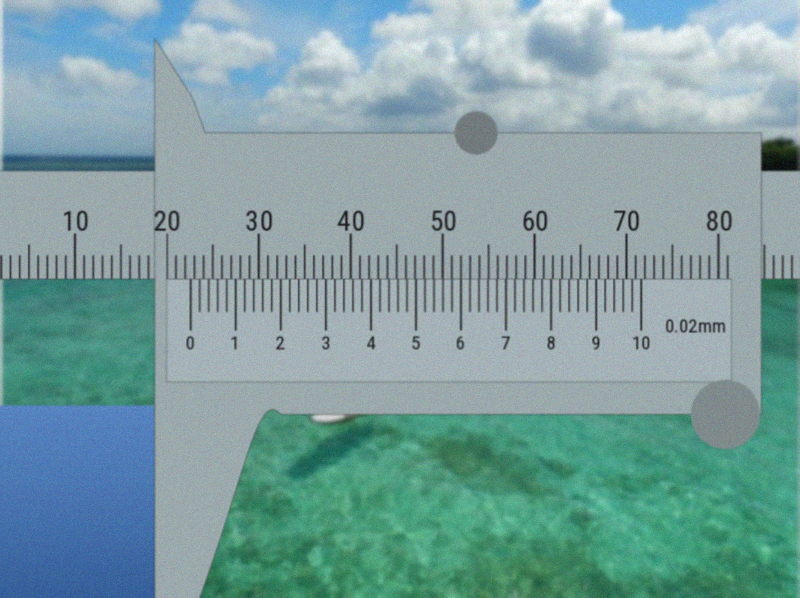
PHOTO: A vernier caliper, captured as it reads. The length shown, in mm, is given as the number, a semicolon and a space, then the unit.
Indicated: 22.6; mm
